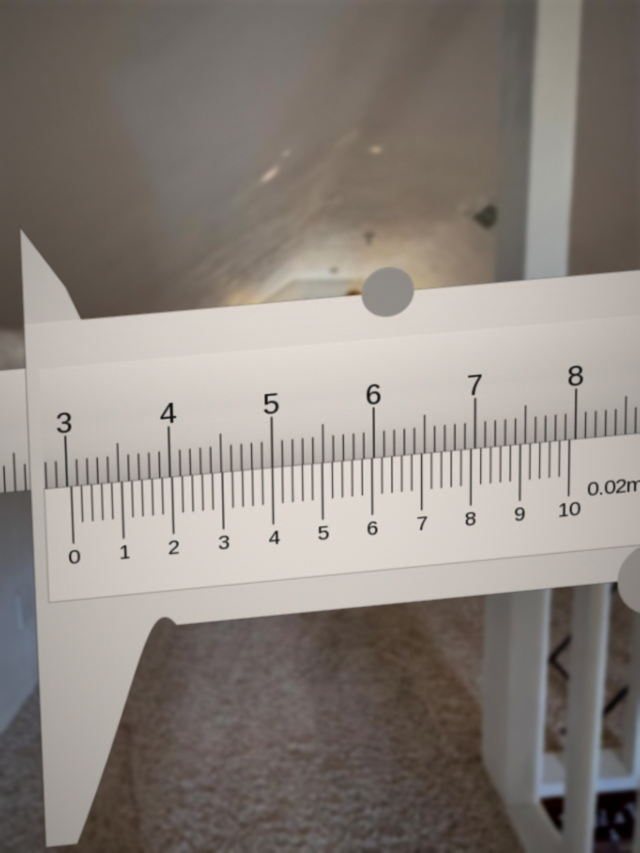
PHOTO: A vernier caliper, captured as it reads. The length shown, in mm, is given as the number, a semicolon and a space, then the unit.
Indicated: 30.4; mm
